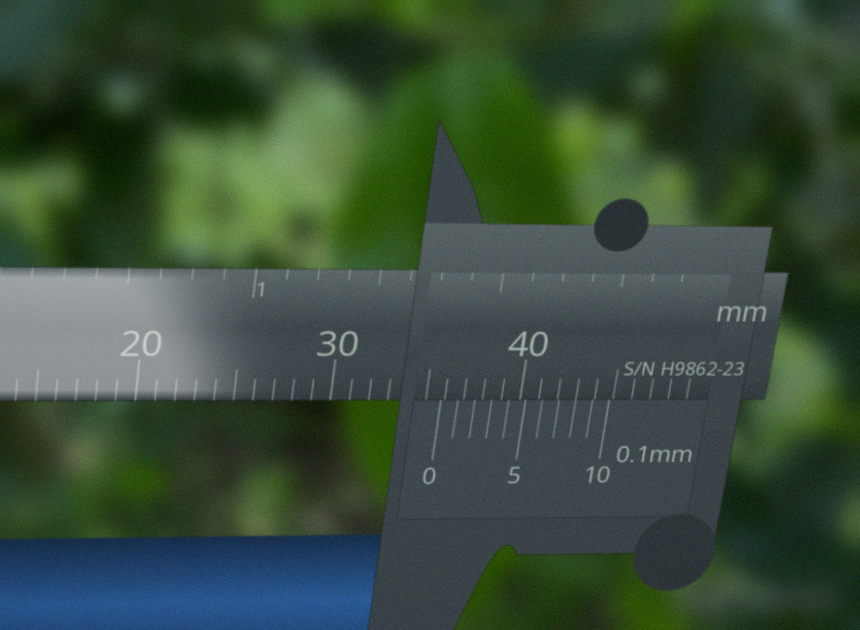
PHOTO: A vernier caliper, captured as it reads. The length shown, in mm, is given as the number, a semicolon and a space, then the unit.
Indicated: 35.8; mm
